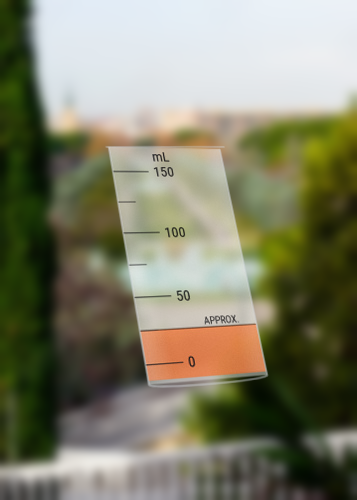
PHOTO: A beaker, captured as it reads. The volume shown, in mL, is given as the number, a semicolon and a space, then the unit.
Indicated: 25; mL
